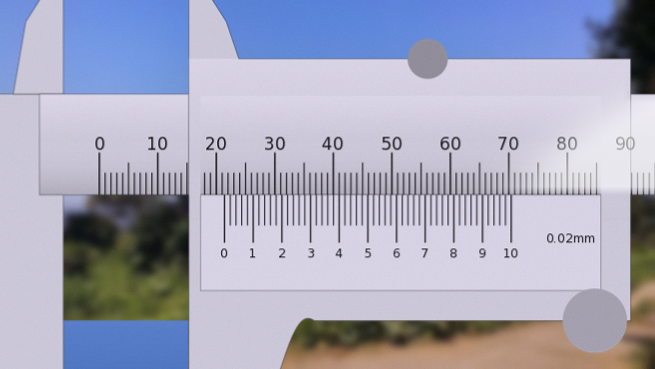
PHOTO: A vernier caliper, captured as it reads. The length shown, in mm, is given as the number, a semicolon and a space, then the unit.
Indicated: 21.4; mm
